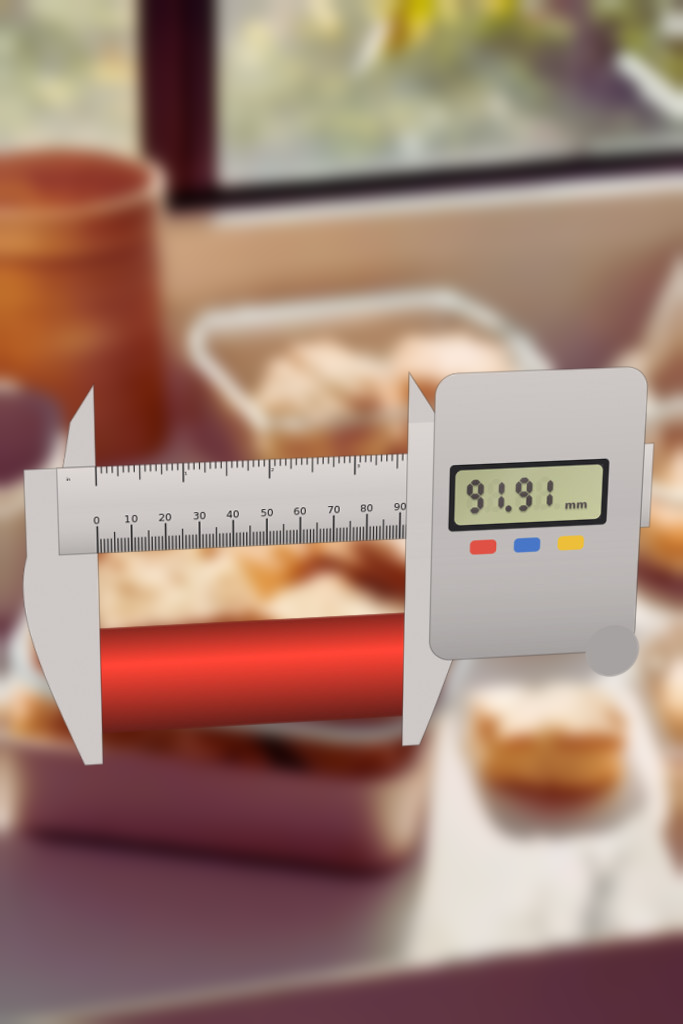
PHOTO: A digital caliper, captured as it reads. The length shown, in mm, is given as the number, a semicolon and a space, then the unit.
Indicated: 91.91; mm
